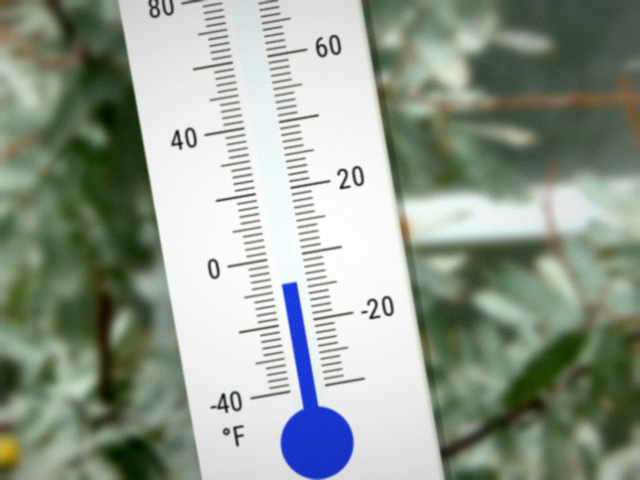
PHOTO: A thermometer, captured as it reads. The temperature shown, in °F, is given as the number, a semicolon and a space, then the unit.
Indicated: -8; °F
